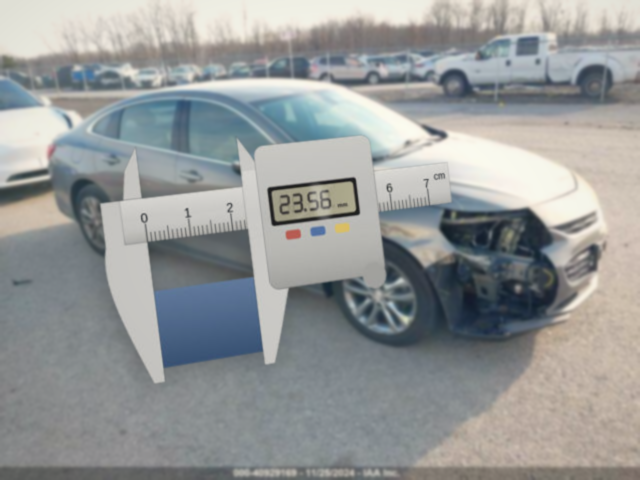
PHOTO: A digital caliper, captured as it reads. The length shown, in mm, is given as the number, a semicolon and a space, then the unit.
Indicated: 23.56; mm
